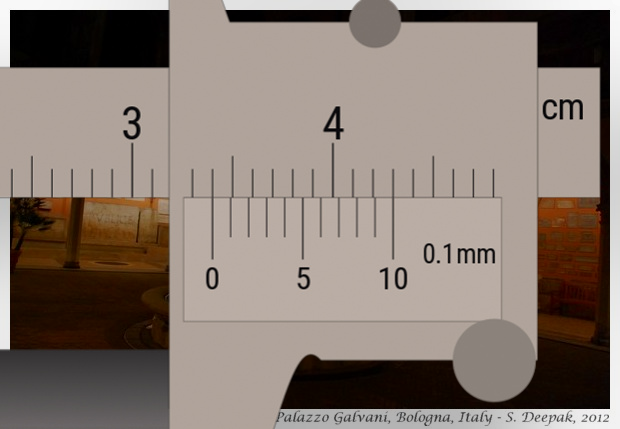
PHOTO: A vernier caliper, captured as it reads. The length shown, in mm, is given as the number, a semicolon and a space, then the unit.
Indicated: 34.0; mm
